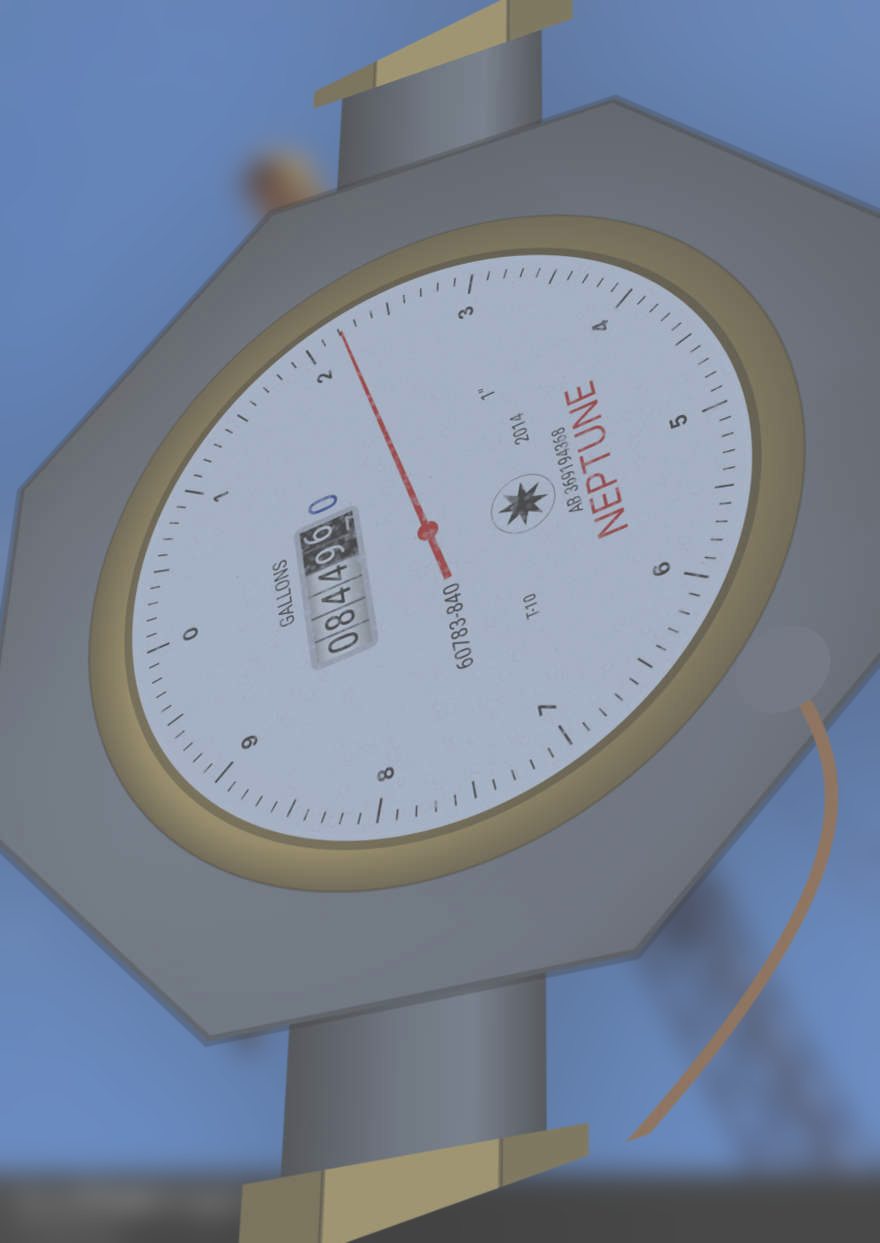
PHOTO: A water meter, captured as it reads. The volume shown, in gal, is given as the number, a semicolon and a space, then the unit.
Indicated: 844962.2; gal
